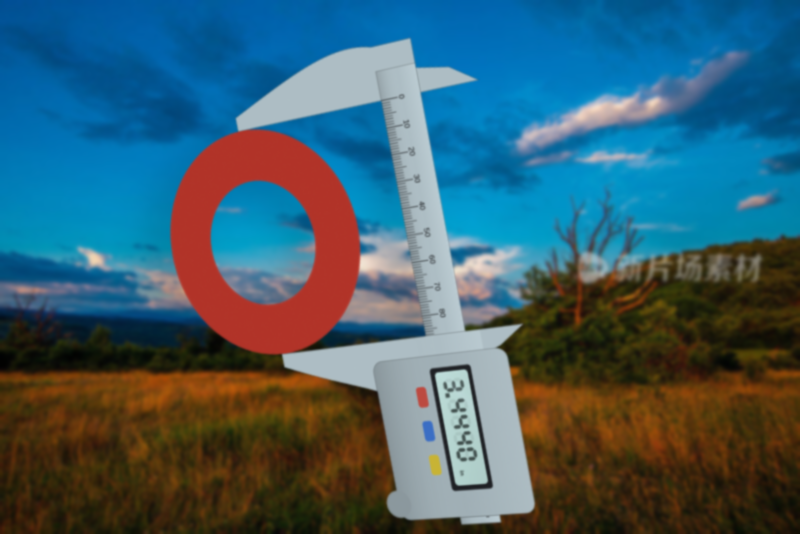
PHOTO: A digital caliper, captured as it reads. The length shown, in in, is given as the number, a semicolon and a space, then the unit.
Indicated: 3.4440; in
